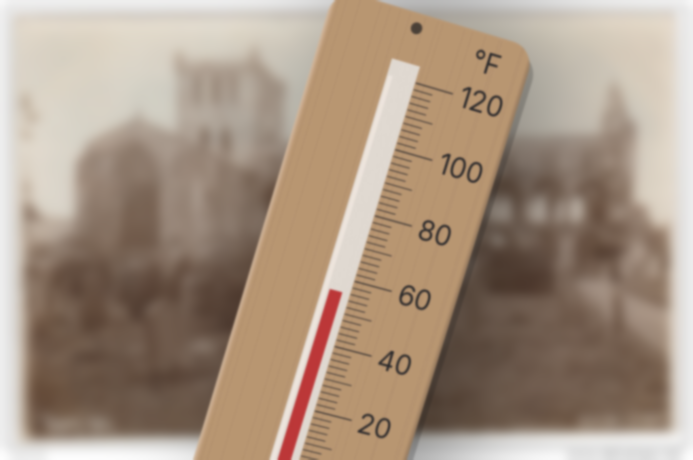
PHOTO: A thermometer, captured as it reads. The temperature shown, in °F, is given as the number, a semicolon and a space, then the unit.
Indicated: 56; °F
